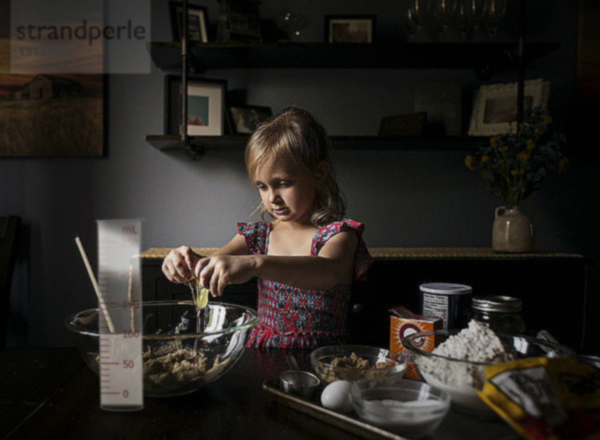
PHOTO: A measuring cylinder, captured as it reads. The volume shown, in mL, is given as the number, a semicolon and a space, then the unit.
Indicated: 100; mL
